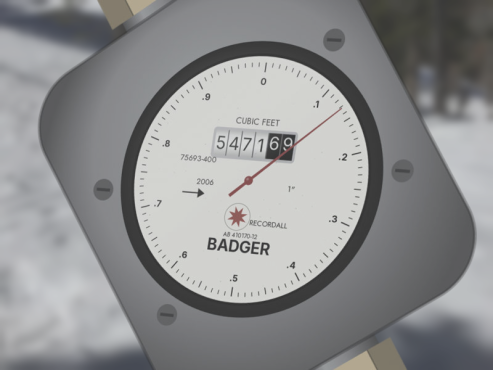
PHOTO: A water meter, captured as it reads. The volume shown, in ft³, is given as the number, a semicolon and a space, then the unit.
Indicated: 547169.13; ft³
